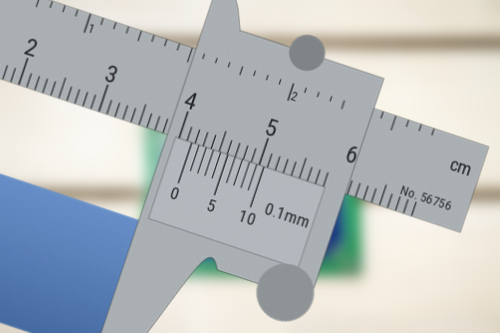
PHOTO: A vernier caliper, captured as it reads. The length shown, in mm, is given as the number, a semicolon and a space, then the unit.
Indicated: 41.6; mm
